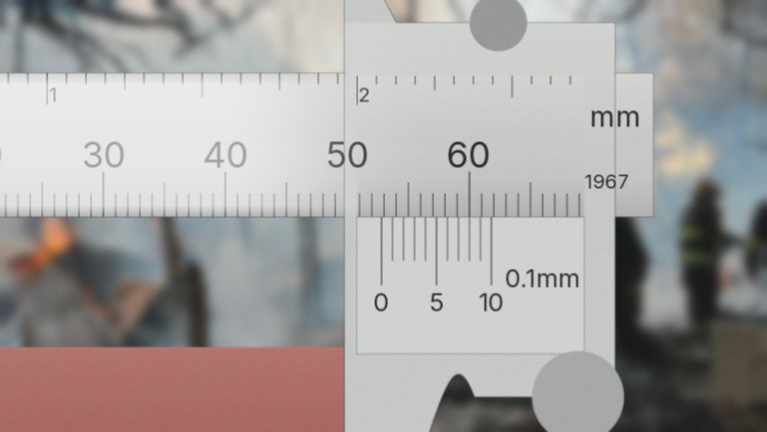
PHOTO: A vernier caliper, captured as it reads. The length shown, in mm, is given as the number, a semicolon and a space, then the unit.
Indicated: 52.8; mm
